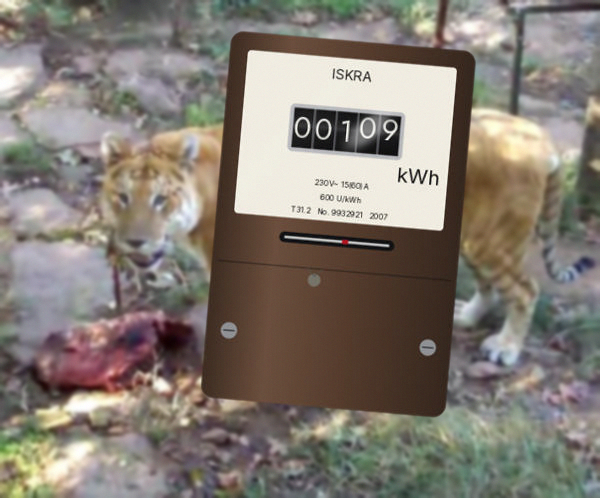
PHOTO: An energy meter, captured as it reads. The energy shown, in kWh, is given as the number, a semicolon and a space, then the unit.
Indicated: 109; kWh
